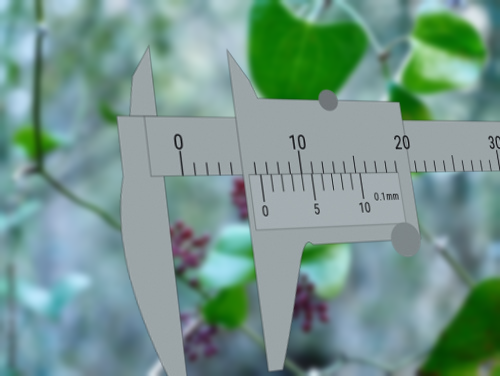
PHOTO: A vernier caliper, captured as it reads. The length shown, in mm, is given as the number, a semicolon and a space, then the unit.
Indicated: 6.4; mm
